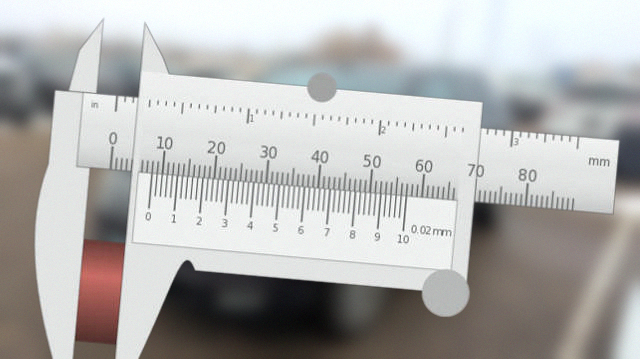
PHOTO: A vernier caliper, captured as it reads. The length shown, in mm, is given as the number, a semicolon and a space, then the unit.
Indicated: 8.0; mm
